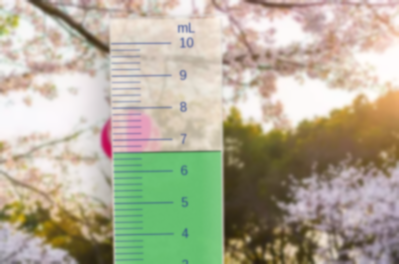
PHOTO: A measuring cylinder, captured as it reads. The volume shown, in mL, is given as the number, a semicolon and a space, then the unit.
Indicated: 6.6; mL
